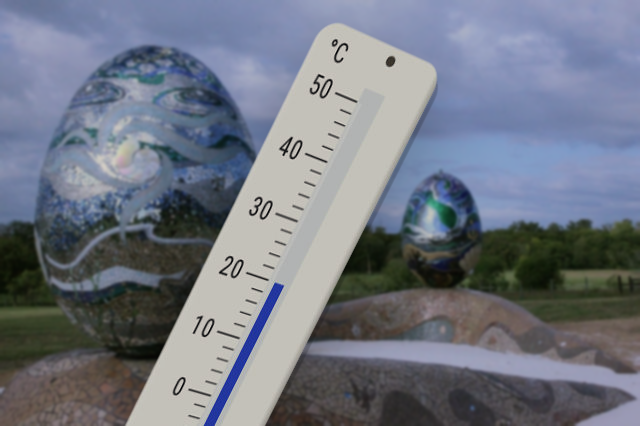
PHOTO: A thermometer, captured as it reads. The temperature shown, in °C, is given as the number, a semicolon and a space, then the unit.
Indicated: 20; °C
